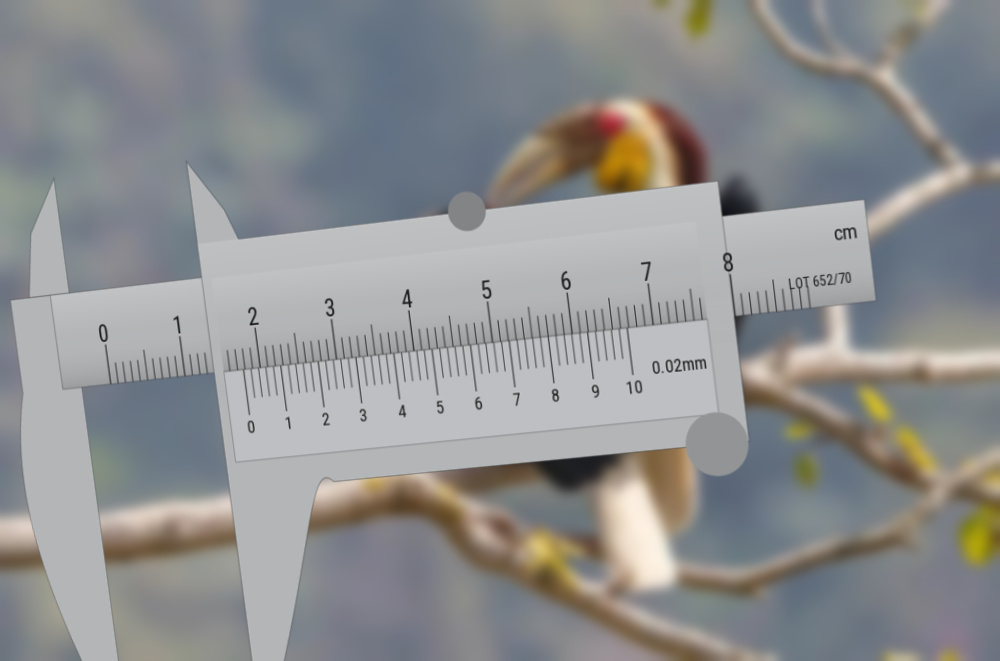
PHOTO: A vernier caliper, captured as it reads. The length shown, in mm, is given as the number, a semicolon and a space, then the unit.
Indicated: 17.8; mm
